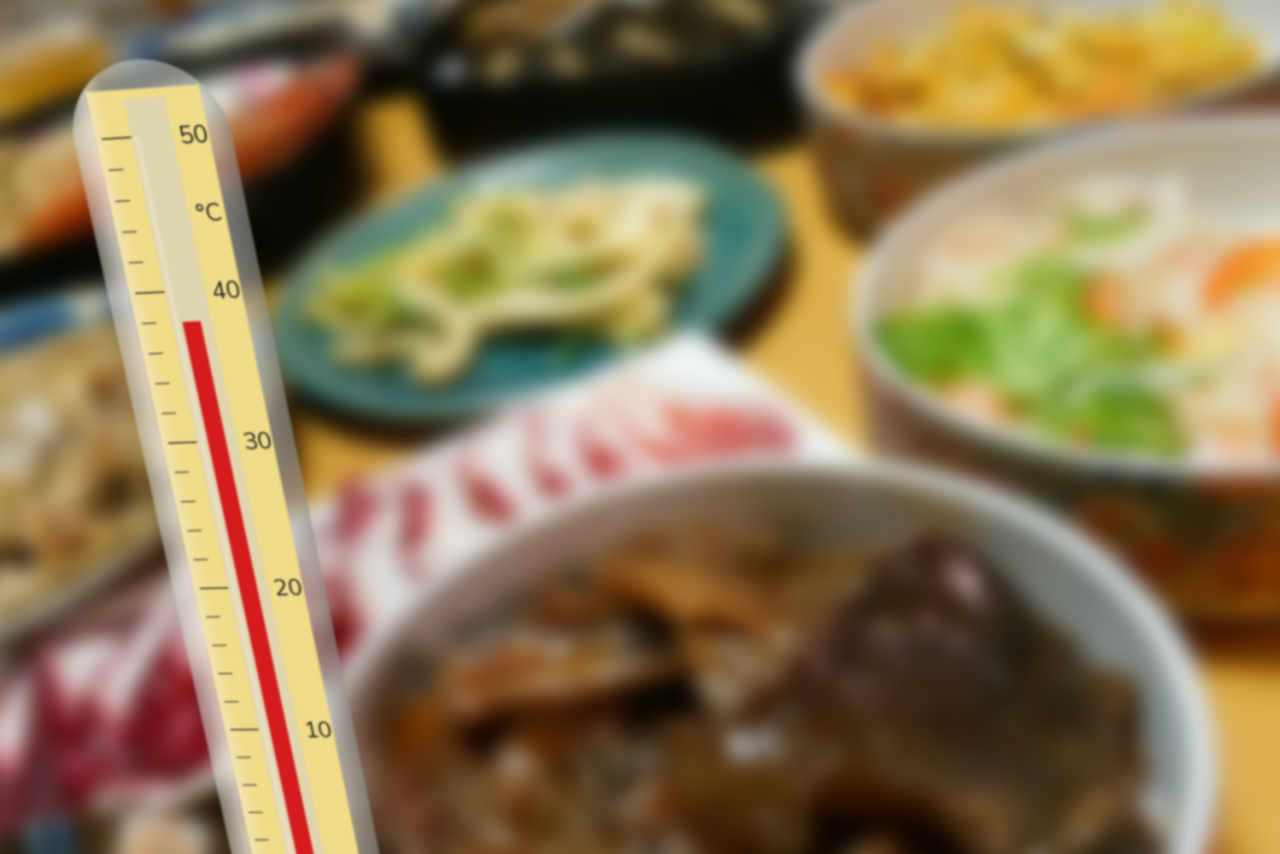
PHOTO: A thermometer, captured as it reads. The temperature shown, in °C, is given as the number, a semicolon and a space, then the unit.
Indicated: 38; °C
